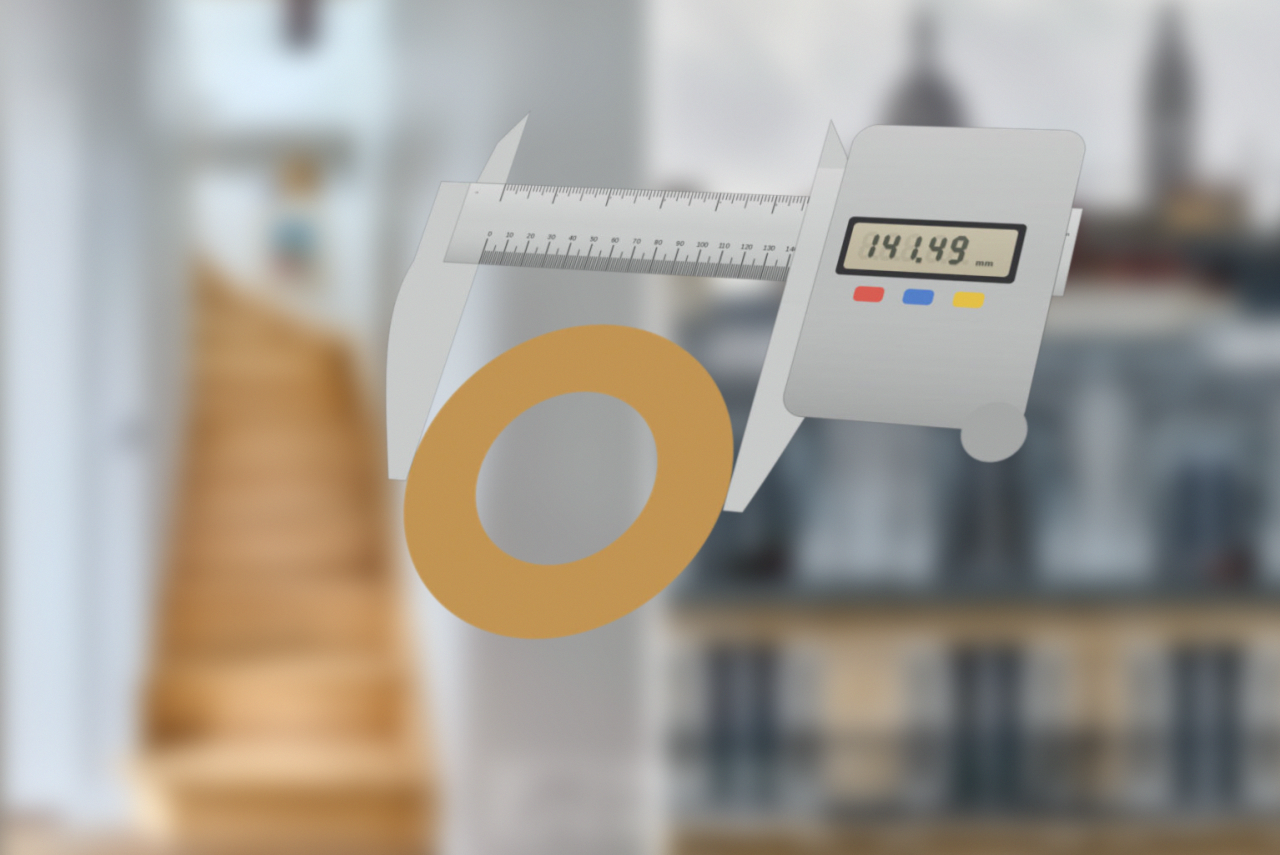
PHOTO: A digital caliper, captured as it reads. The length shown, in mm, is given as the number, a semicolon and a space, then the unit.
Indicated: 141.49; mm
